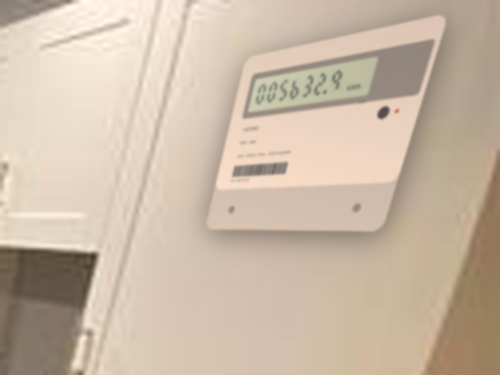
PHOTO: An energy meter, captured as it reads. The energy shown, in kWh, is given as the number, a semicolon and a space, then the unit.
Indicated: 5632.9; kWh
